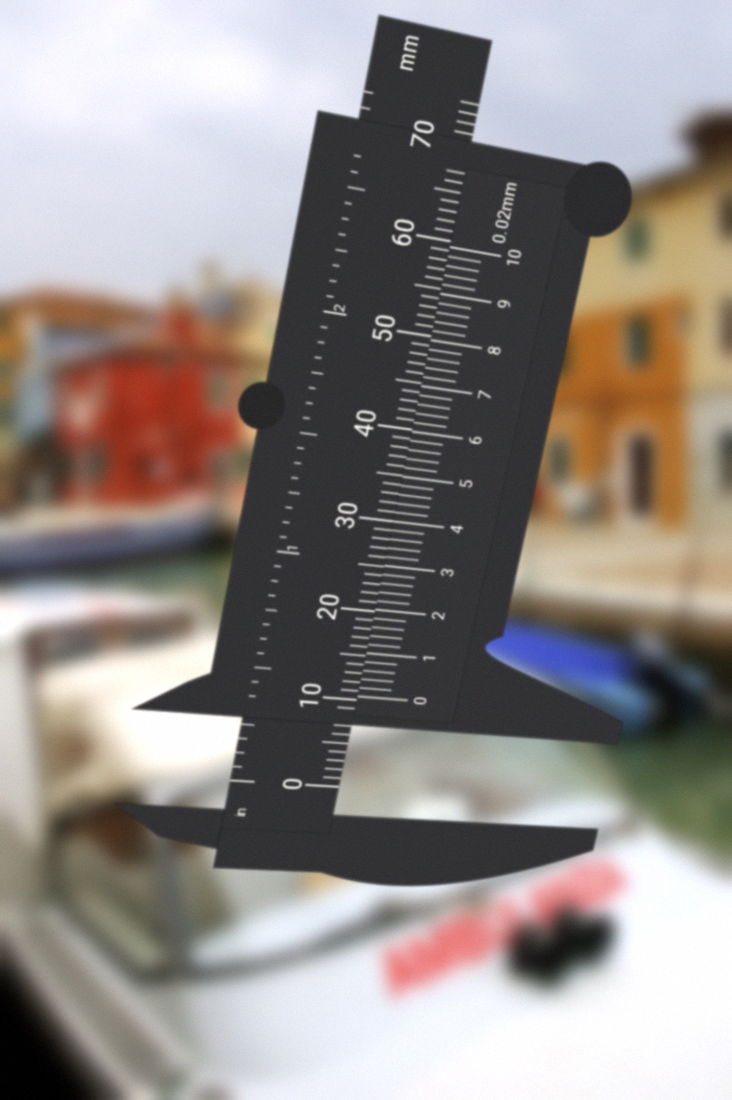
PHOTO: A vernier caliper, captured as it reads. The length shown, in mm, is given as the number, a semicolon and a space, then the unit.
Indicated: 10.4; mm
